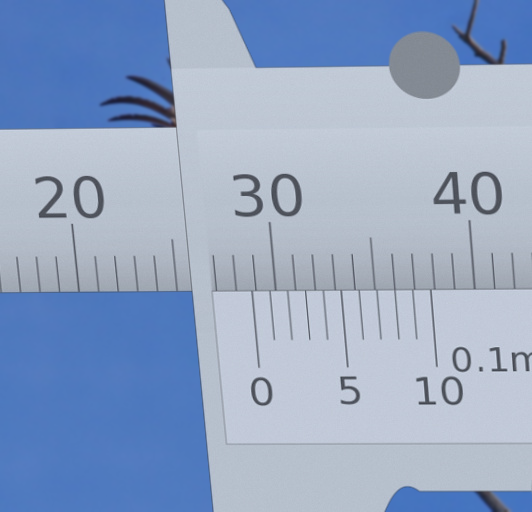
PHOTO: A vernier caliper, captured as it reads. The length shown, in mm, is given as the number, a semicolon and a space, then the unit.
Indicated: 28.8; mm
